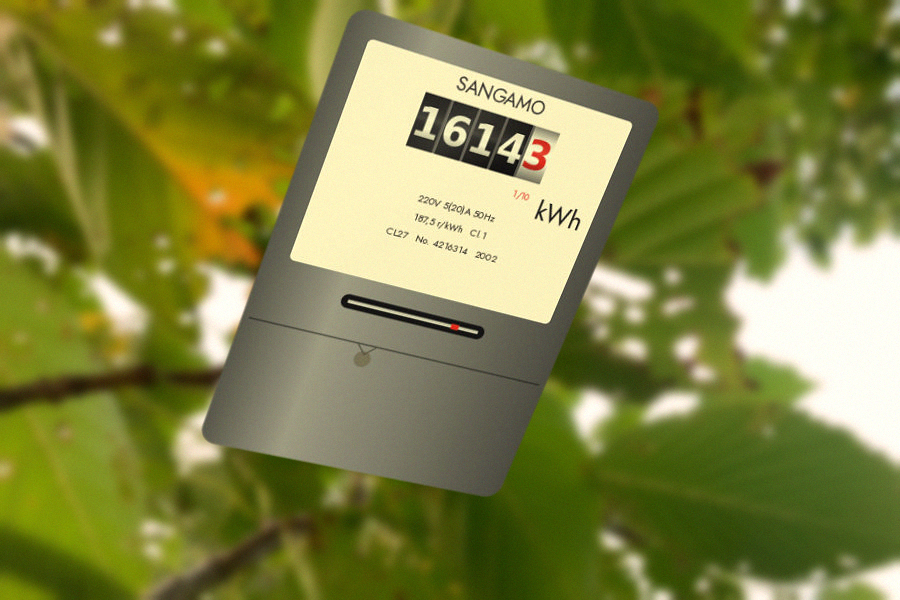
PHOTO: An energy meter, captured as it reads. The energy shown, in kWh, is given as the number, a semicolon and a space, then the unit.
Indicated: 1614.3; kWh
